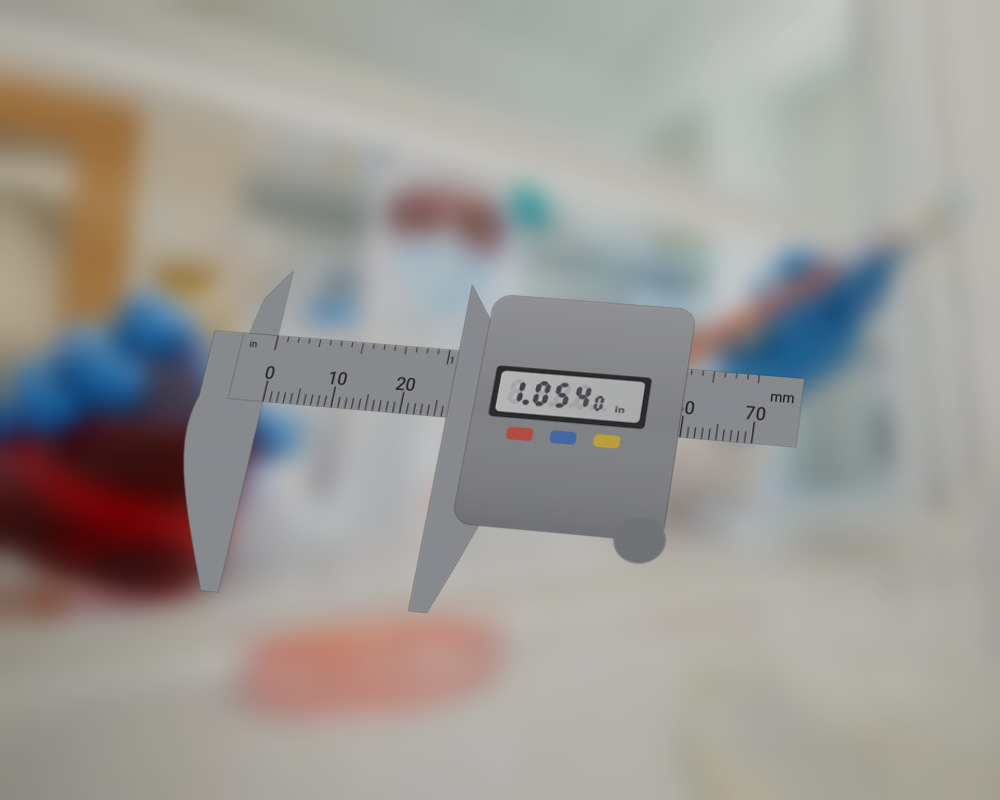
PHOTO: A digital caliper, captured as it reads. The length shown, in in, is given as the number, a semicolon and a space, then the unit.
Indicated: 1.0540; in
